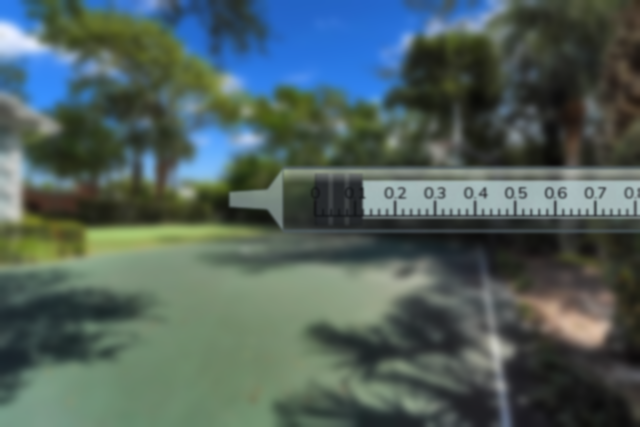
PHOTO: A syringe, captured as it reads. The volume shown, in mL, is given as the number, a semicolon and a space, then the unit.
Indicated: 0; mL
